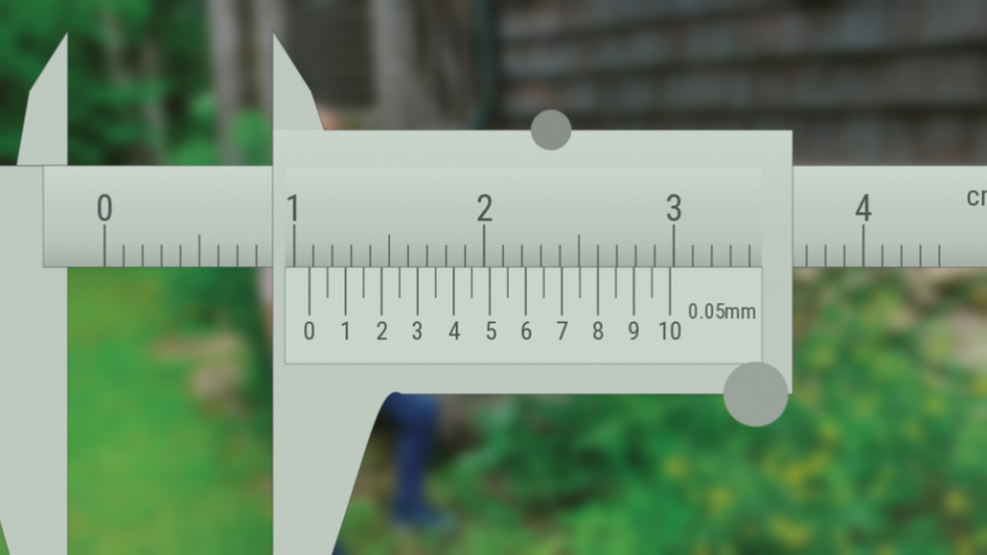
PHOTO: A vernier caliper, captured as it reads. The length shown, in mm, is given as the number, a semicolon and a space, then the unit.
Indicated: 10.8; mm
